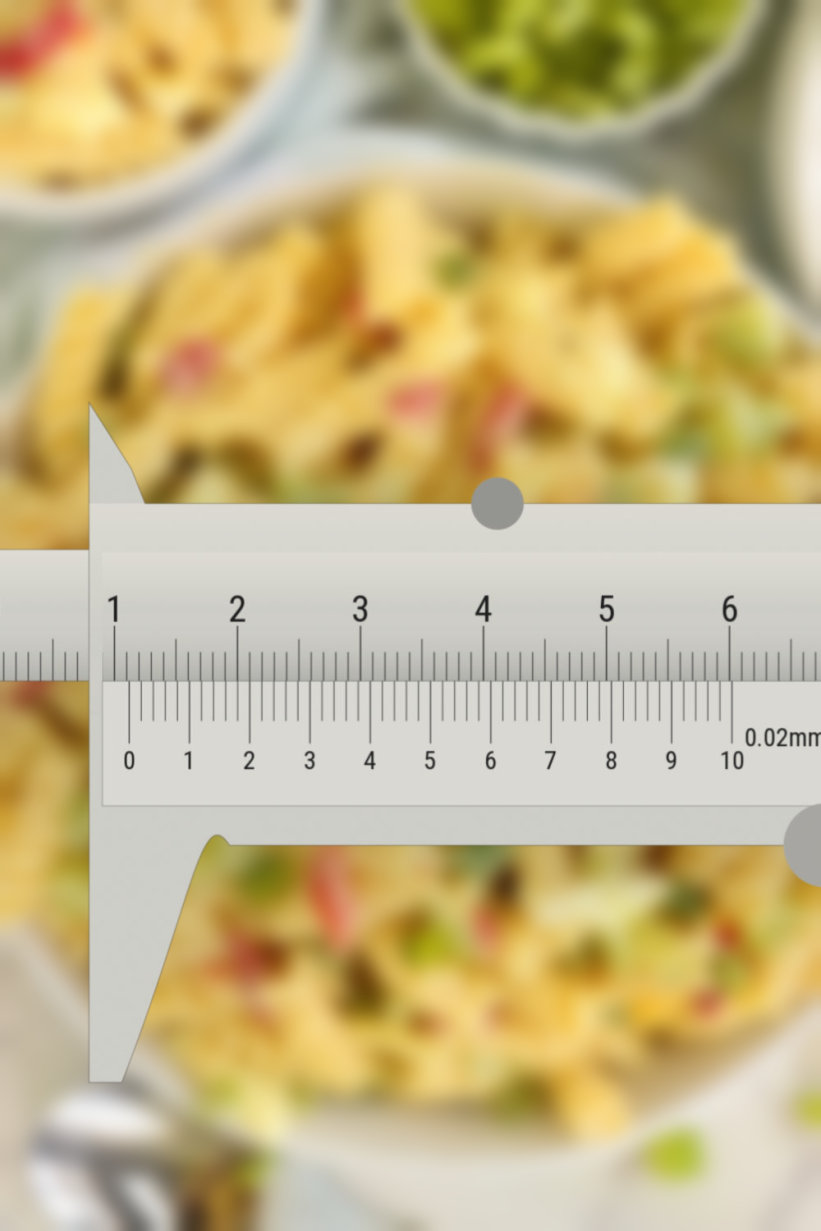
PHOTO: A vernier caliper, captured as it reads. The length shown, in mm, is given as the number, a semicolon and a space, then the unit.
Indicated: 11.2; mm
